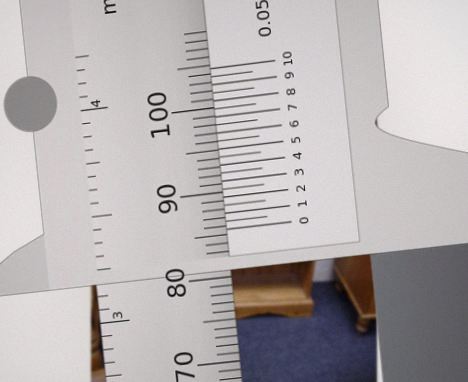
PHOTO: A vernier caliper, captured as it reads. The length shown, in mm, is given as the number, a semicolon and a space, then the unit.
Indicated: 85.6; mm
